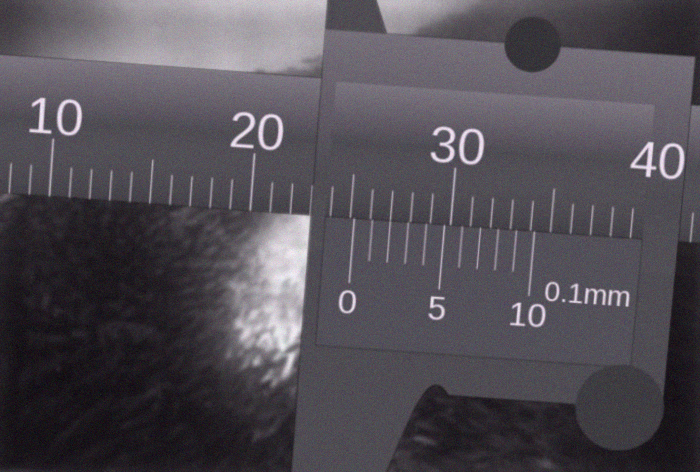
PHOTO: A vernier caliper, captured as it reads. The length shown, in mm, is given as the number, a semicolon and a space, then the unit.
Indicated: 25.2; mm
